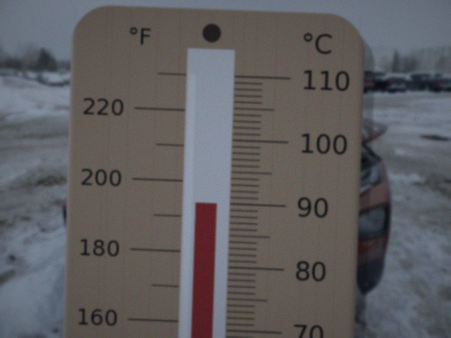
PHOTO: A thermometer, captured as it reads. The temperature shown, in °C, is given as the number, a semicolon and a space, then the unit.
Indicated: 90; °C
